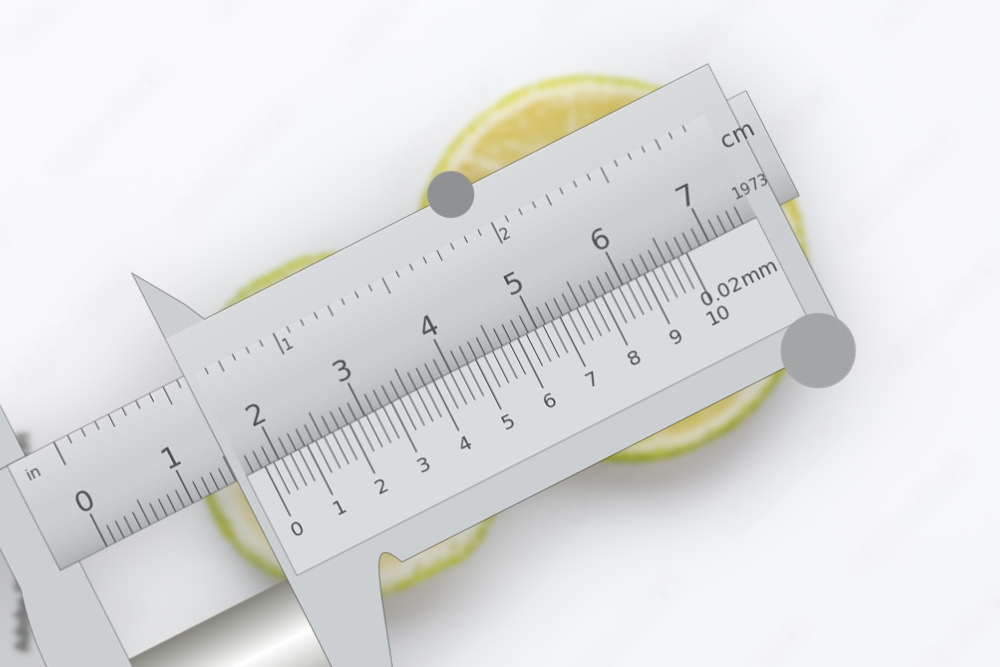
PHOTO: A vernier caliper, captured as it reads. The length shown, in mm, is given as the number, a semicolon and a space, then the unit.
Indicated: 18.4; mm
